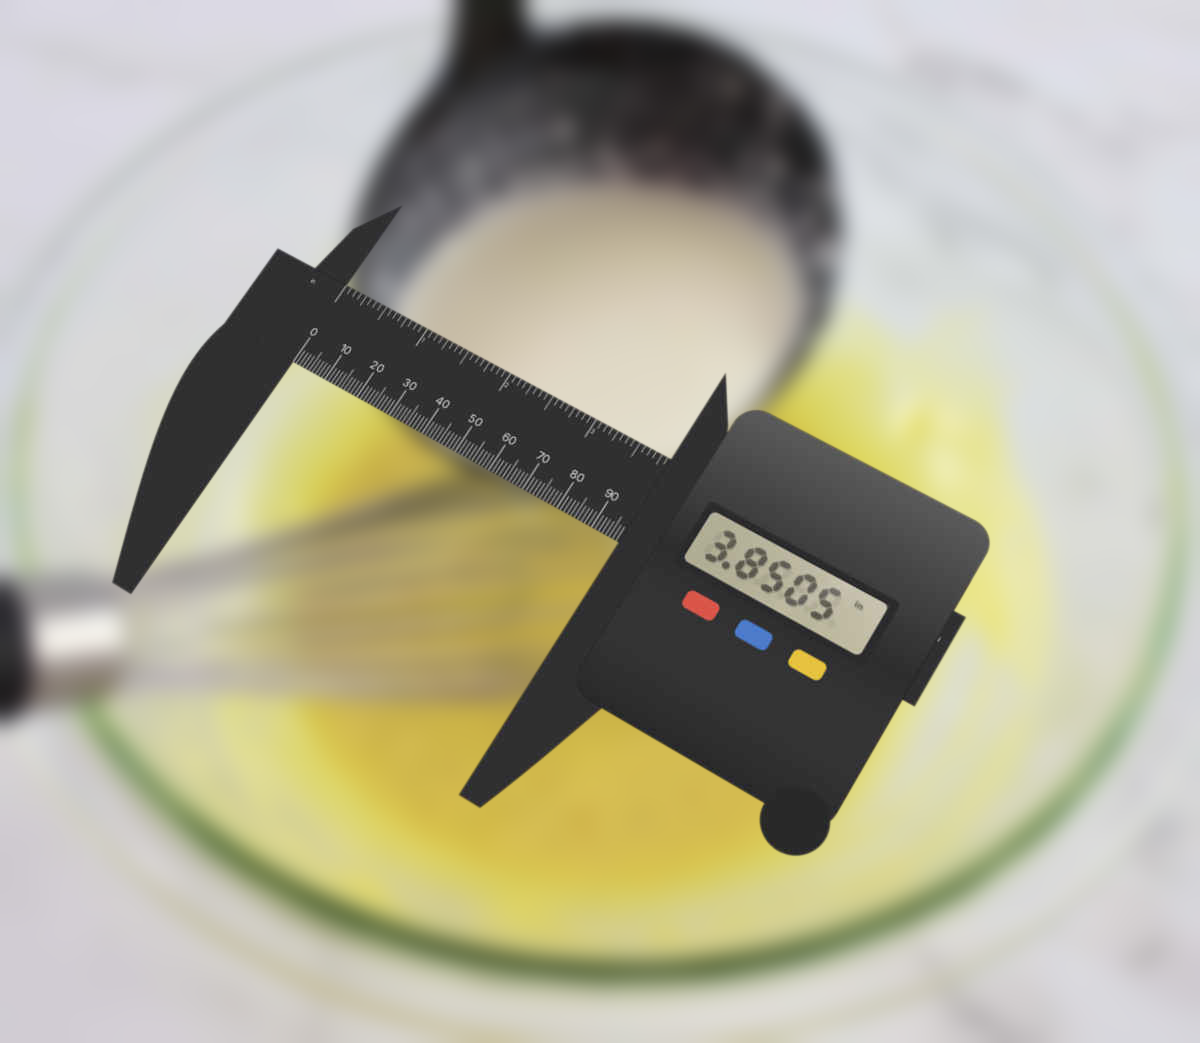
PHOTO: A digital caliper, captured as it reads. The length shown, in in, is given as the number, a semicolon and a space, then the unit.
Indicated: 3.8505; in
